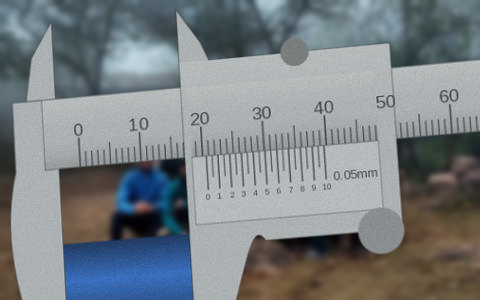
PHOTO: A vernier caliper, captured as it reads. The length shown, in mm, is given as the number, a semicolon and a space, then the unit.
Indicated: 20.6; mm
